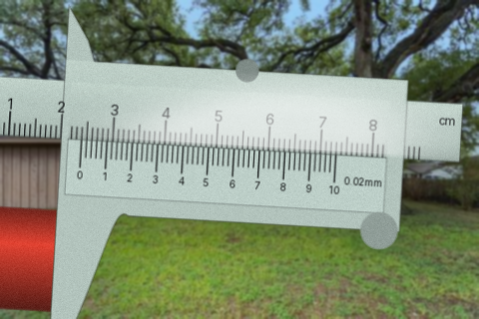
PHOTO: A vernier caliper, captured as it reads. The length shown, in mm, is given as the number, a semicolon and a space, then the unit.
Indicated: 24.0; mm
